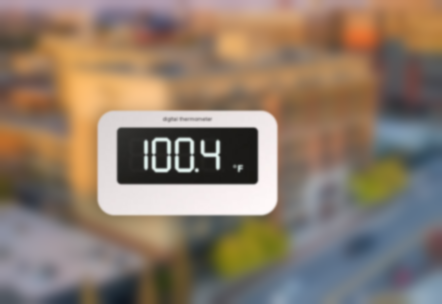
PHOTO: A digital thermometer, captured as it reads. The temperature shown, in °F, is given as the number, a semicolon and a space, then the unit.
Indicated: 100.4; °F
